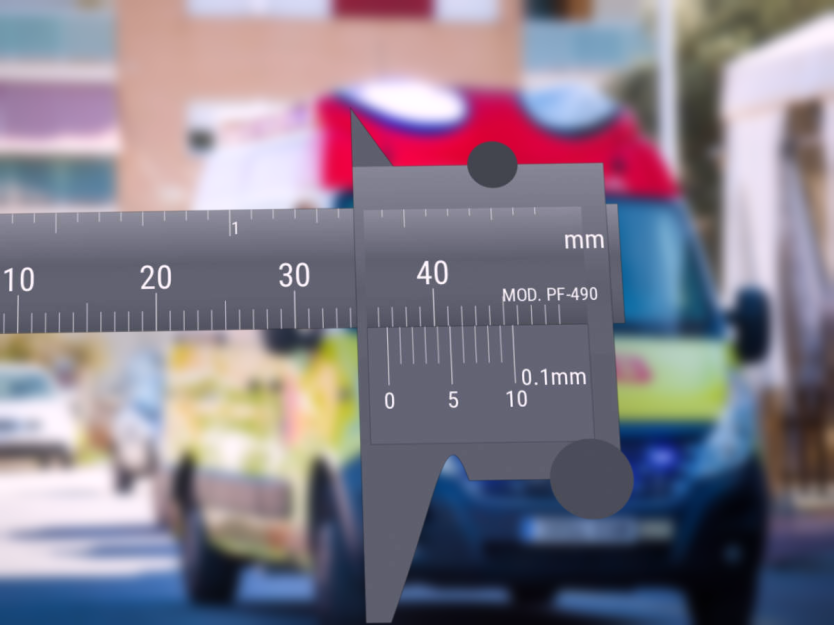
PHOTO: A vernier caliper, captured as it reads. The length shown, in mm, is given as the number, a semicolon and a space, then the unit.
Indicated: 36.6; mm
